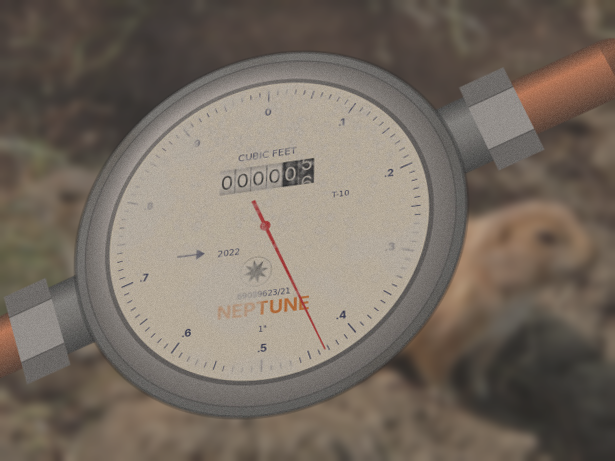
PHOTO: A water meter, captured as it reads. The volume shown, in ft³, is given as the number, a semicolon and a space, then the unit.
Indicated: 5.43; ft³
